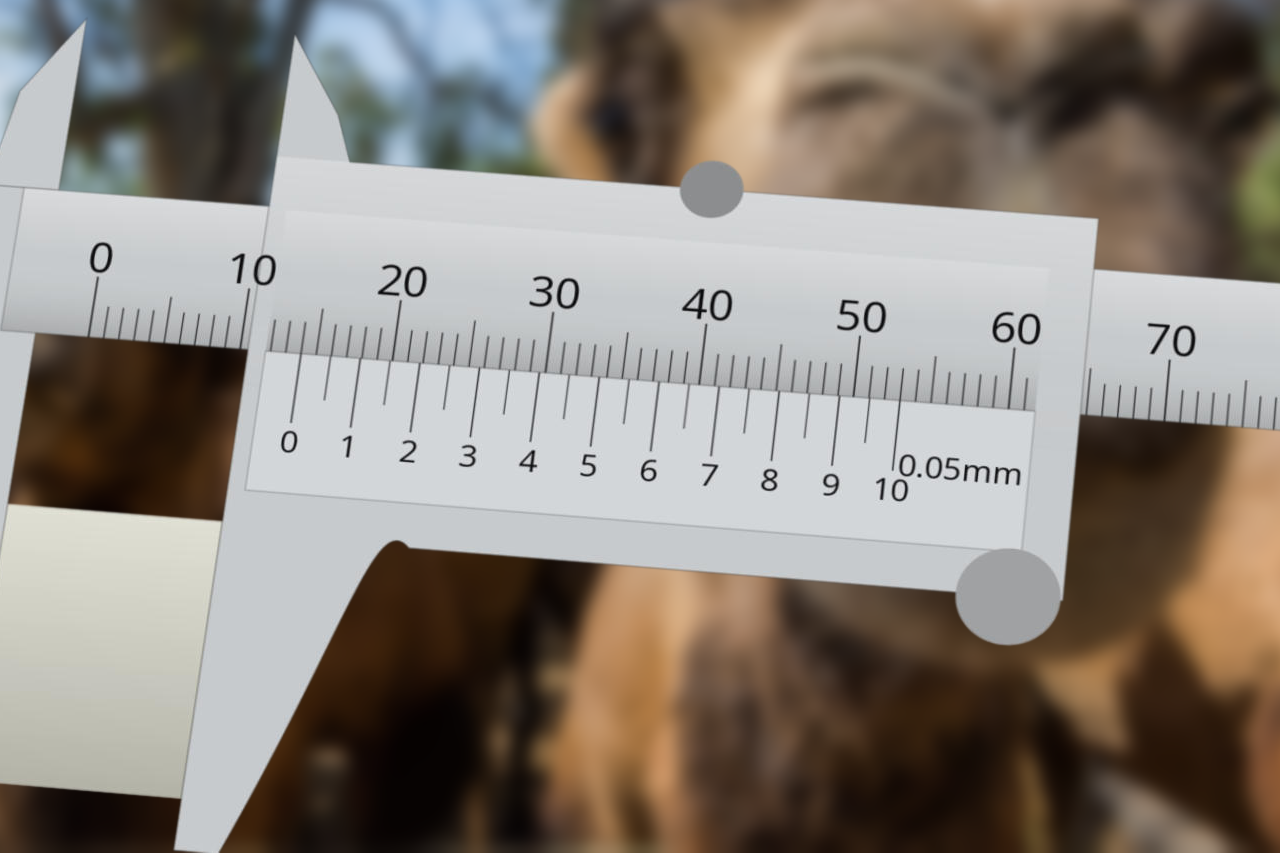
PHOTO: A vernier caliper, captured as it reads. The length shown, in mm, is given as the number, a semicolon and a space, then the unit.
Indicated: 14.0; mm
